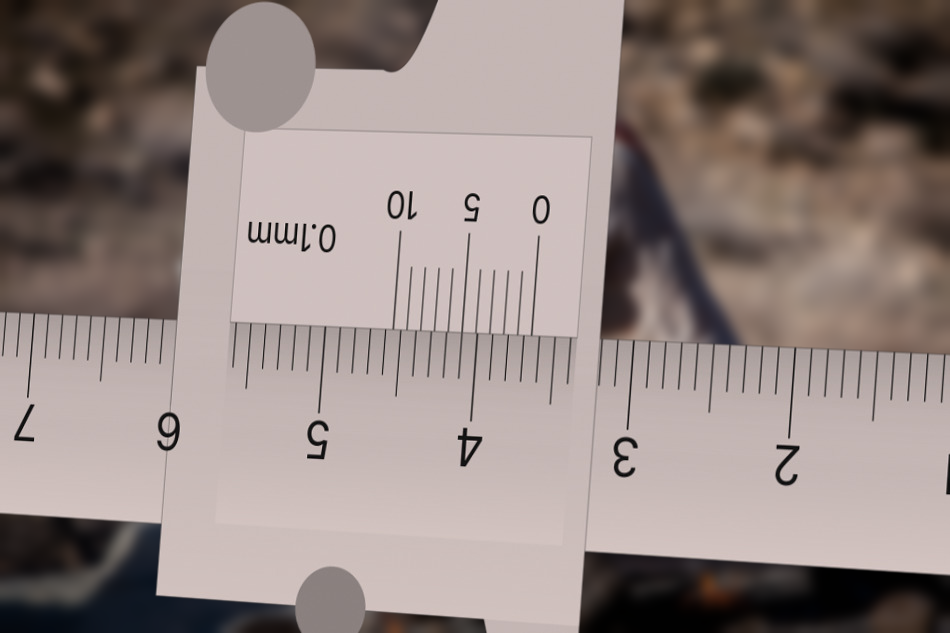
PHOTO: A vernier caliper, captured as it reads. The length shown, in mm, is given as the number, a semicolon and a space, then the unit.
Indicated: 36.5; mm
